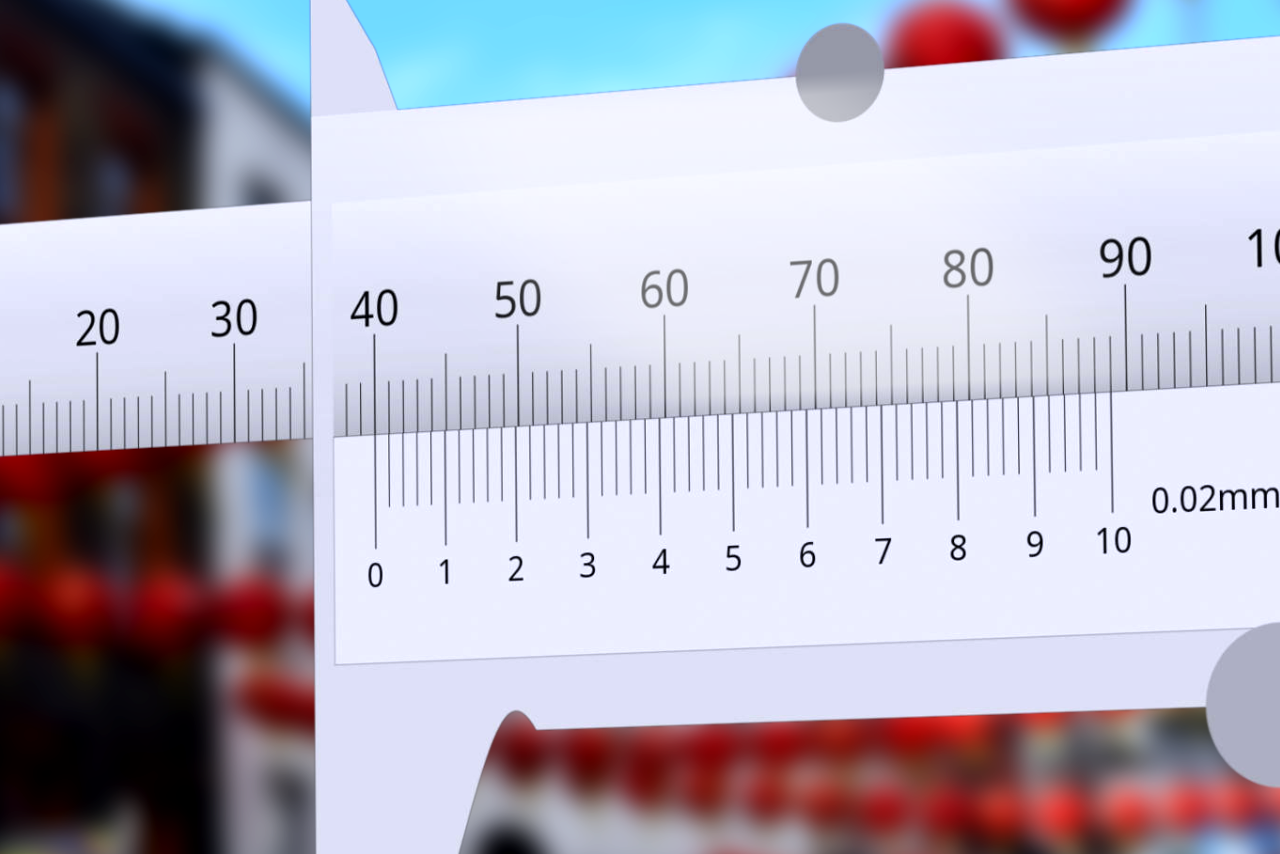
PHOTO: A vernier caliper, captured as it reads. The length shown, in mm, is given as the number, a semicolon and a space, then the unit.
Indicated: 40.0; mm
